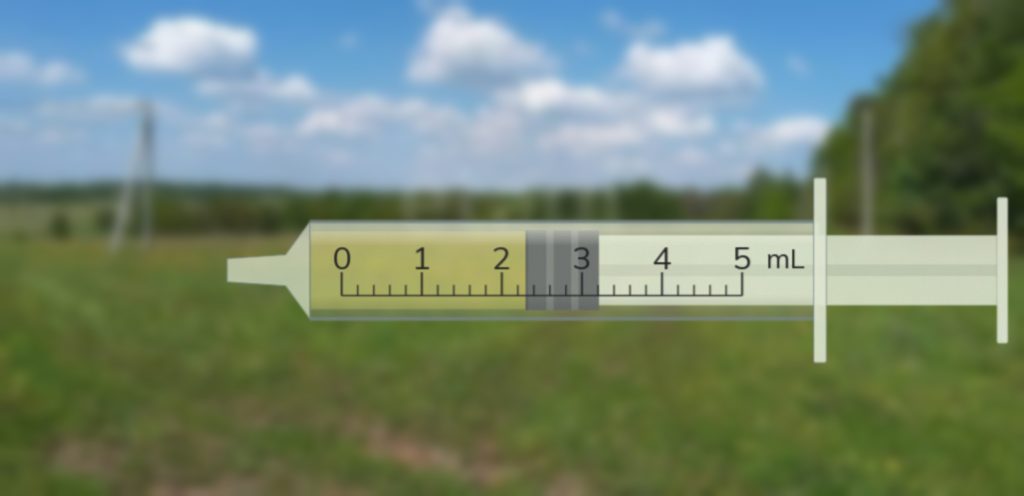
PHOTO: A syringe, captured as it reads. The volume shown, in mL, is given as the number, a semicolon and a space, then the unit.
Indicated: 2.3; mL
